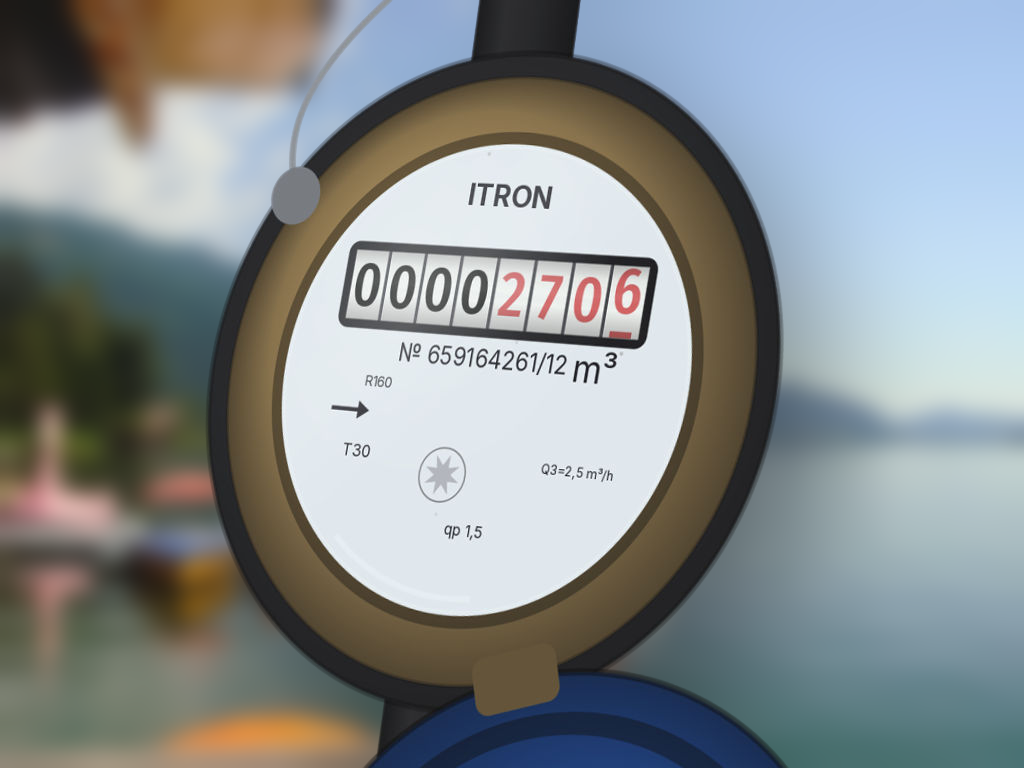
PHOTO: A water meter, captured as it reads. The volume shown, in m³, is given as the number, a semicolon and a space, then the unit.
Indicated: 0.2706; m³
